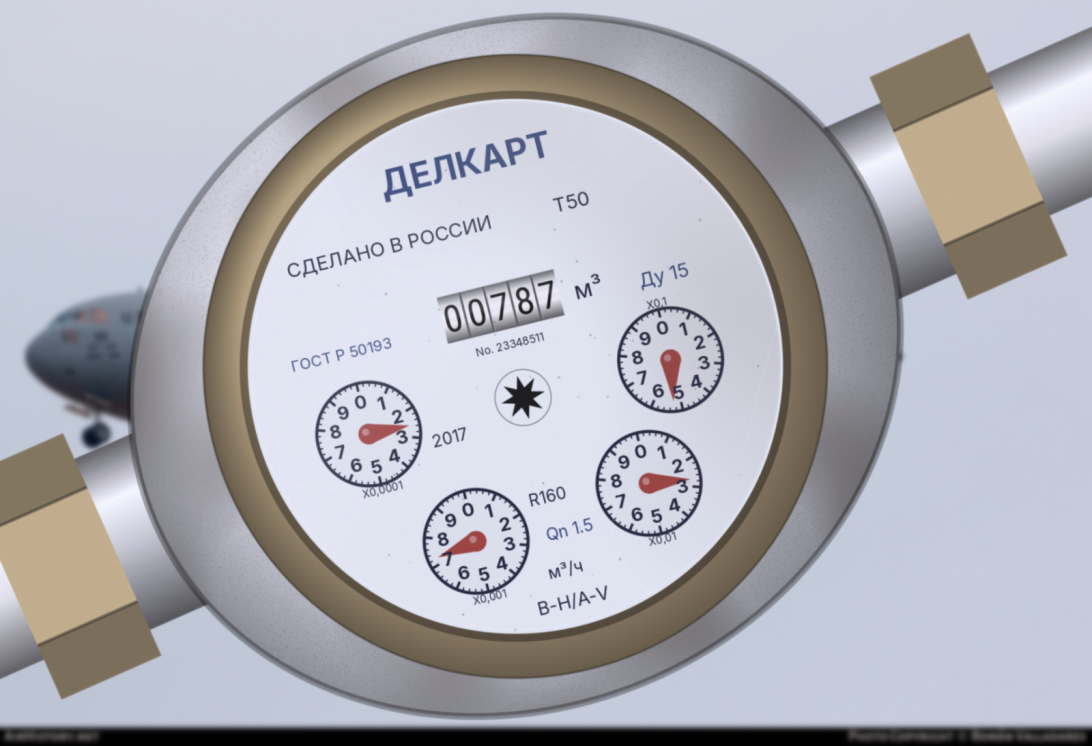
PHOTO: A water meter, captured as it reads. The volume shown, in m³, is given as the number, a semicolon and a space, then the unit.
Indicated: 787.5272; m³
